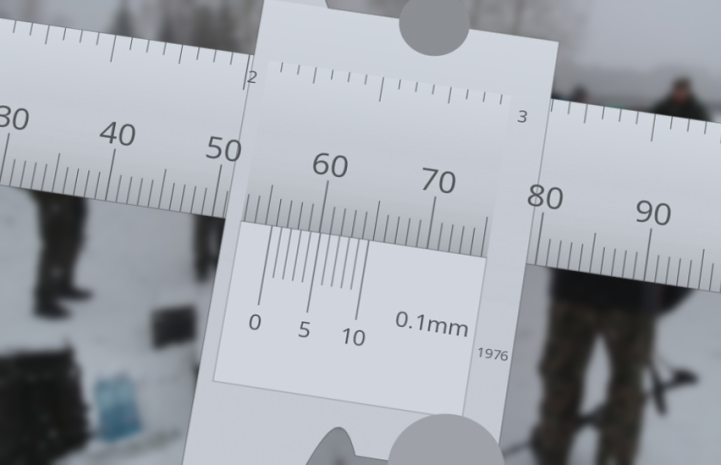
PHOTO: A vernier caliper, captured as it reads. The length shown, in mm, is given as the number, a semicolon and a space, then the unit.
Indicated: 55.6; mm
